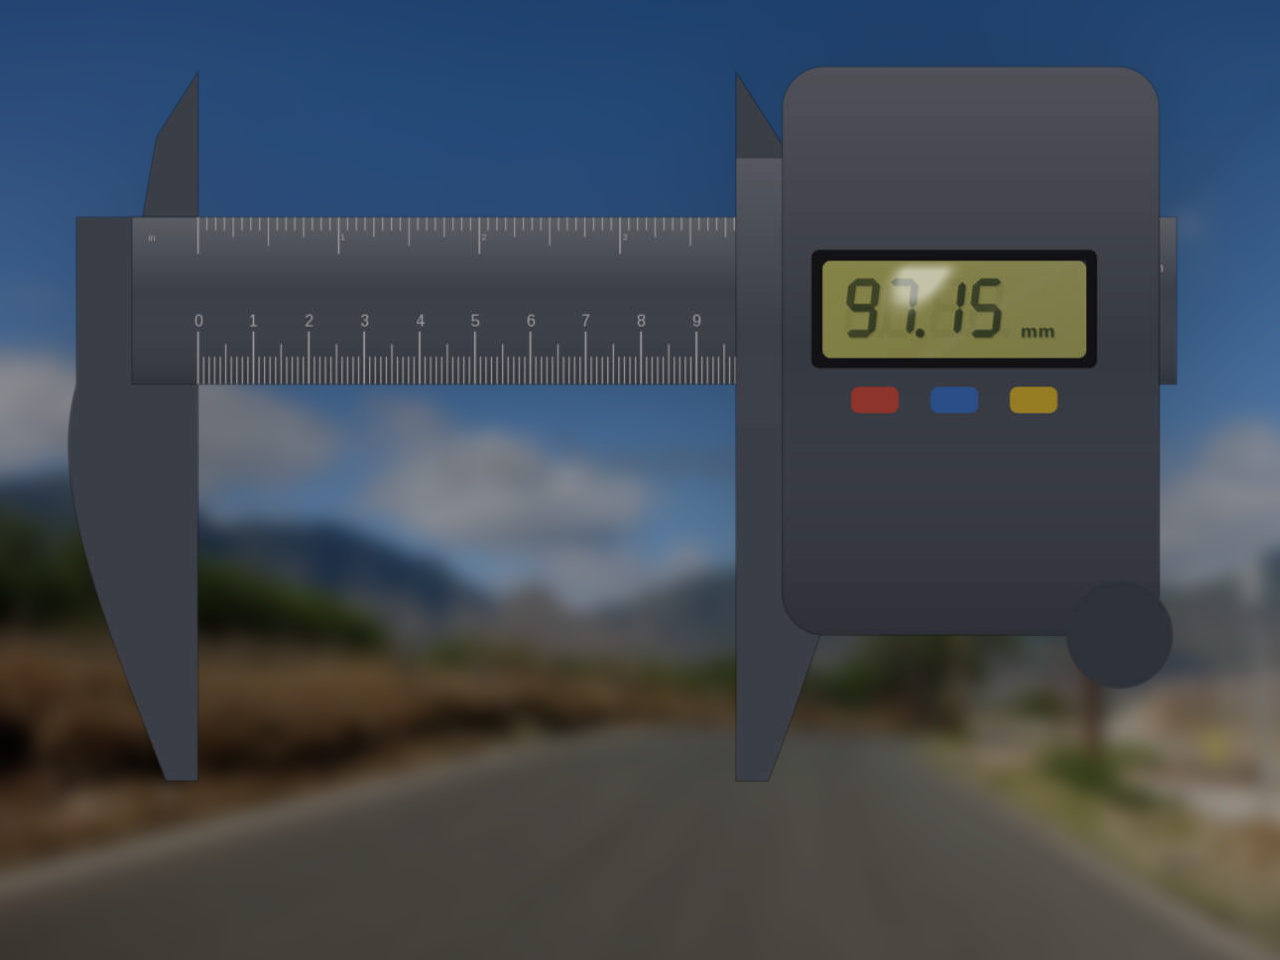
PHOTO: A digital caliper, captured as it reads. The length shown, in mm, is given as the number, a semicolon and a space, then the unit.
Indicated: 97.15; mm
